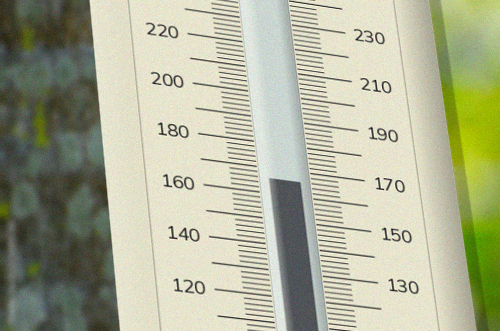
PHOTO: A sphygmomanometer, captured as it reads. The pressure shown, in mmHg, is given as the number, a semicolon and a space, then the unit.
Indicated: 166; mmHg
